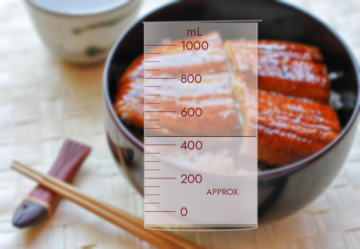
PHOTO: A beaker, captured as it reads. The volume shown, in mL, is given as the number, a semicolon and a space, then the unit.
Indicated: 450; mL
